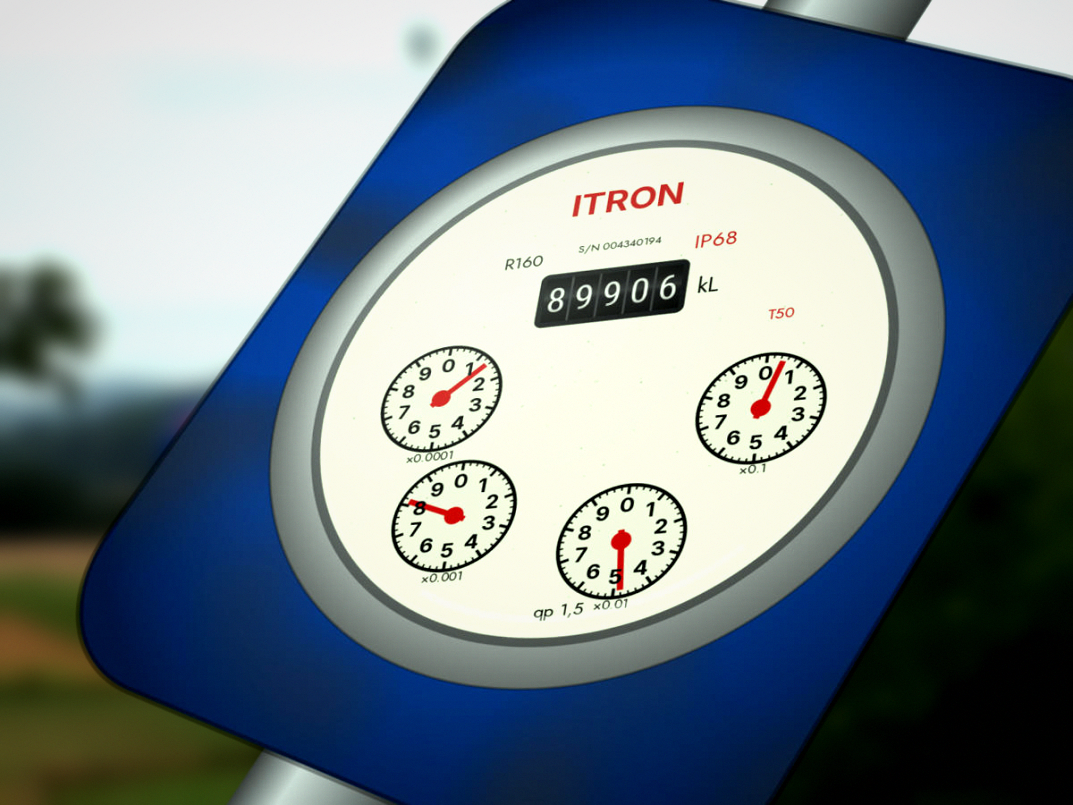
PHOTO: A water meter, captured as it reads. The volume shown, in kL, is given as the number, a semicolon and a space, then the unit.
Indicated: 89906.0481; kL
